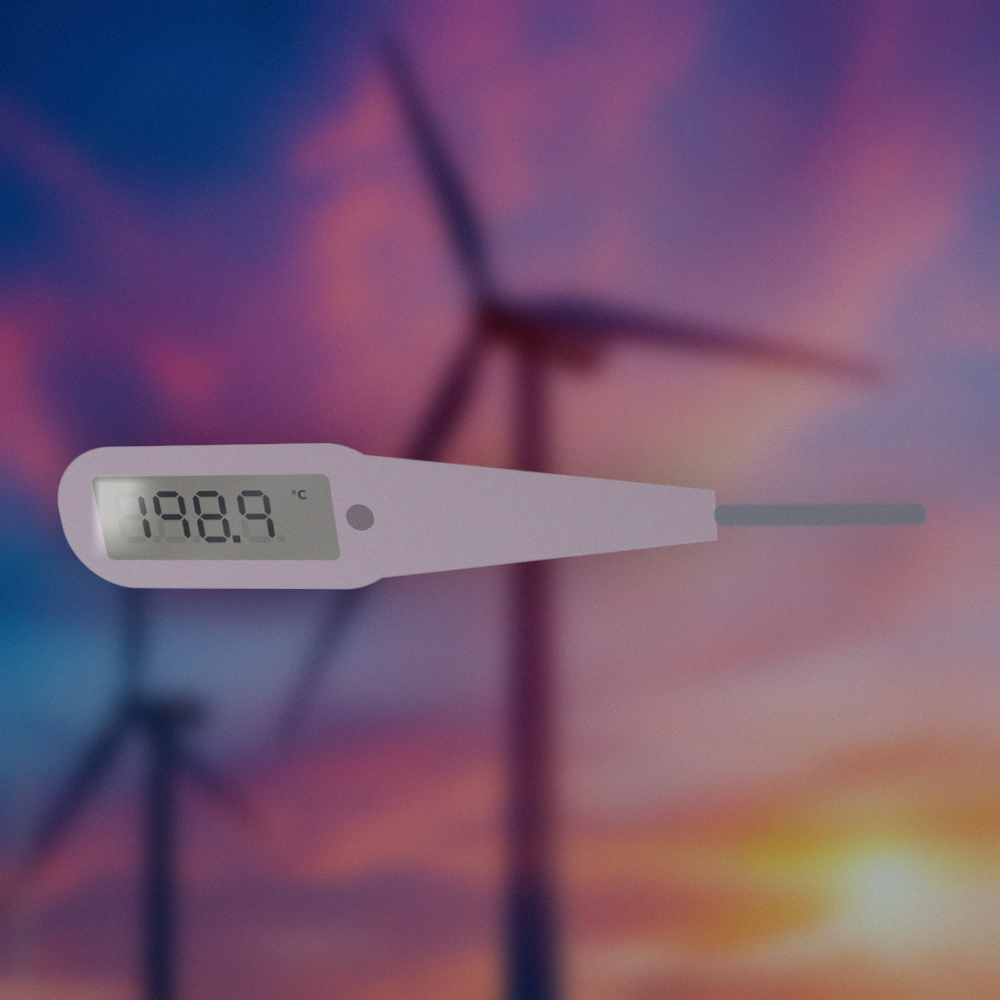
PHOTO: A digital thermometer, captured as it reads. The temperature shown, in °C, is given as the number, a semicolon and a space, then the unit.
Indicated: 198.9; °C
